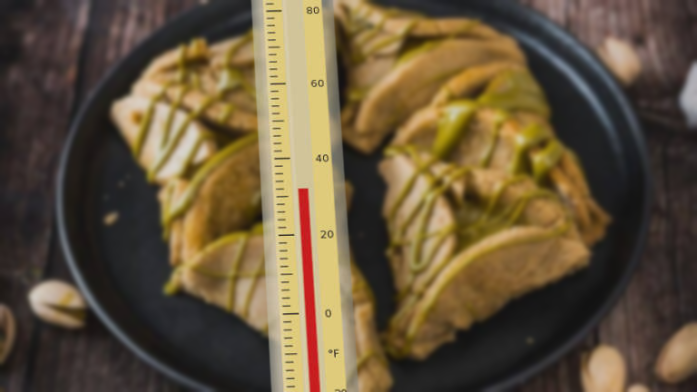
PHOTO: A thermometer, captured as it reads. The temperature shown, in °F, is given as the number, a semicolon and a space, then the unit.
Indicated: 32; °F
